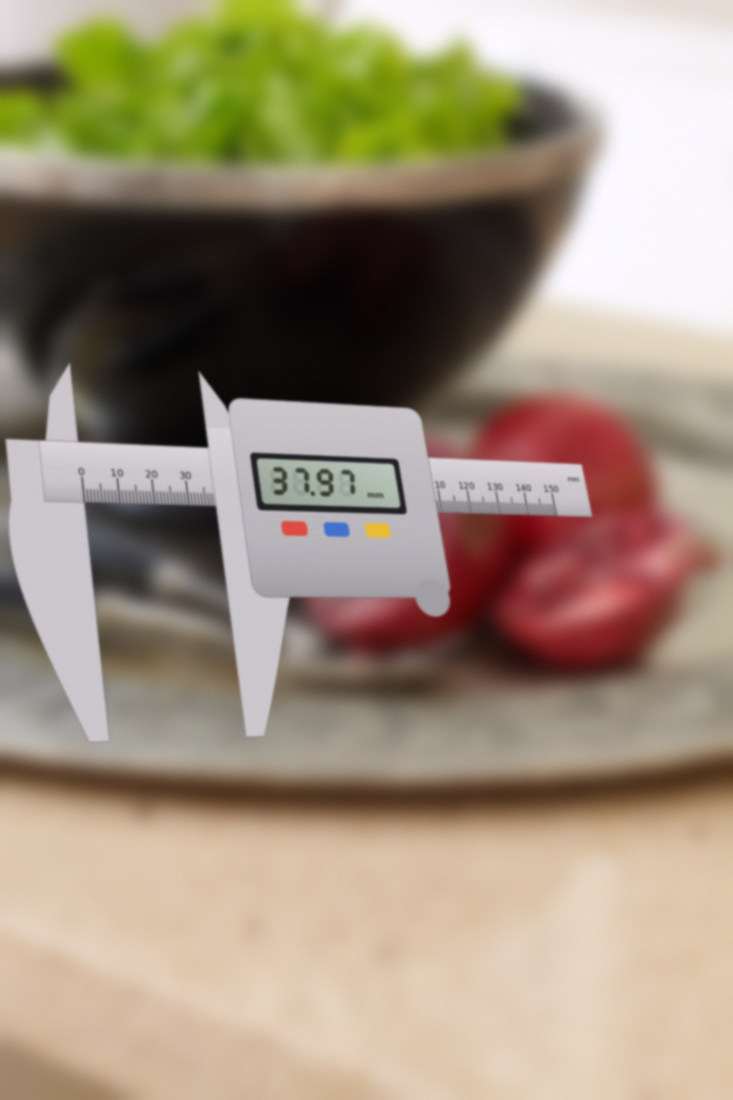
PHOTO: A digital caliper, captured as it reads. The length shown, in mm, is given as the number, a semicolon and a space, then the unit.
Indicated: 37.97; mm
